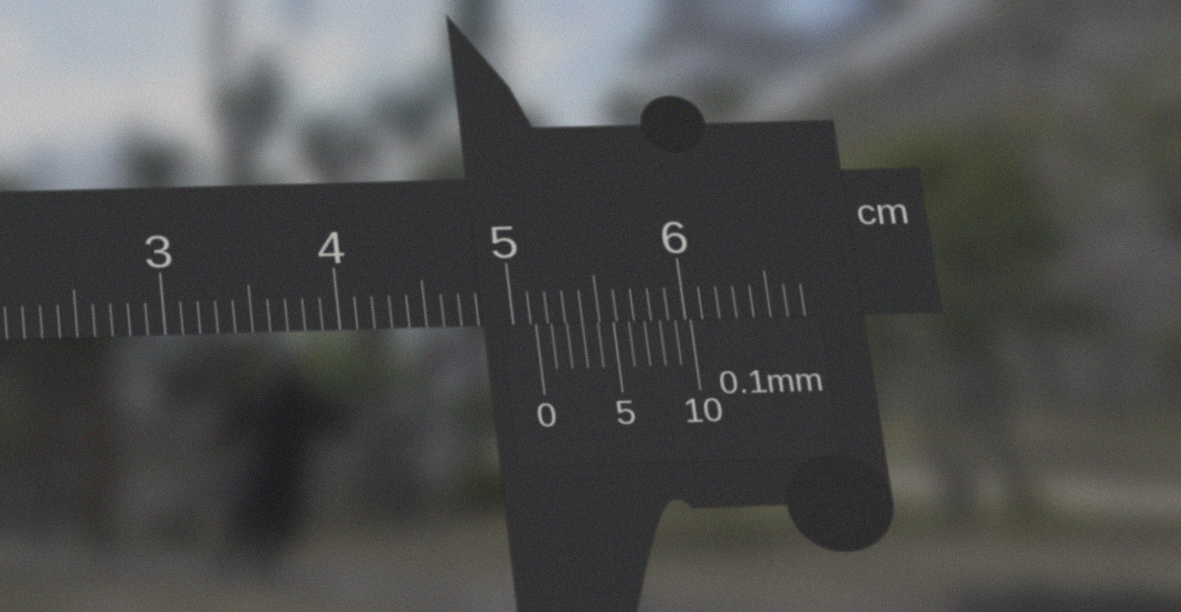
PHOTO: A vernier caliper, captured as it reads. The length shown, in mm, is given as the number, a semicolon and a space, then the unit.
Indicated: 51.3; mm
